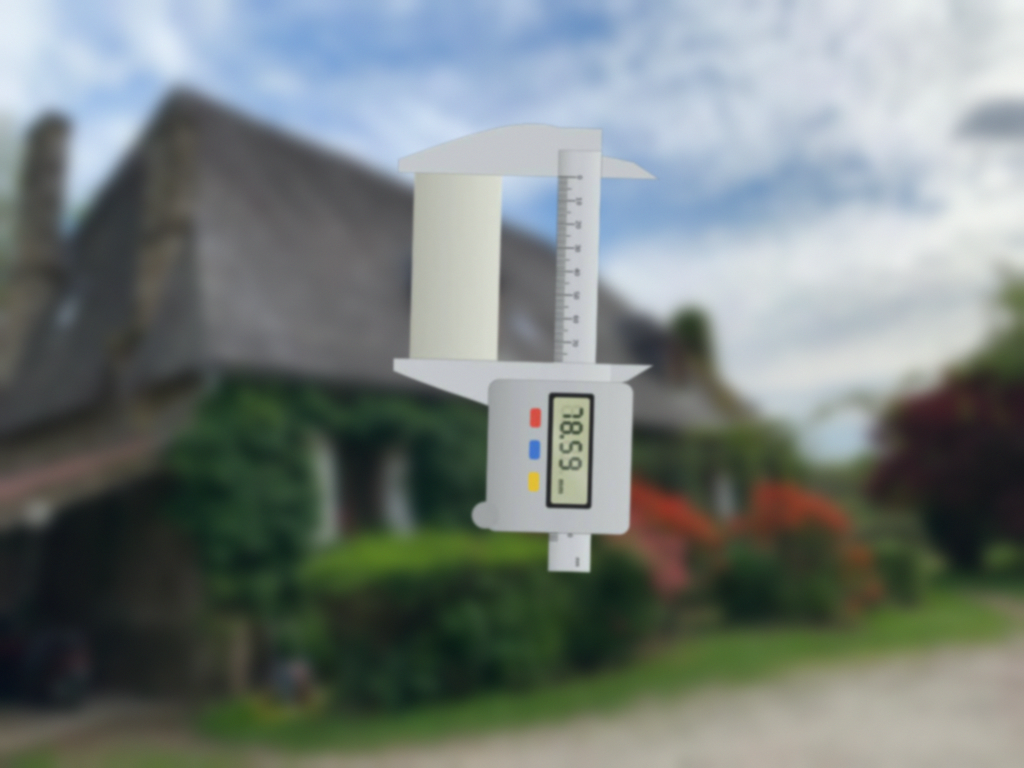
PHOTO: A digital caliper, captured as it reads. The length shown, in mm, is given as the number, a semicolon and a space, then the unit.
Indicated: 78.59; mm
